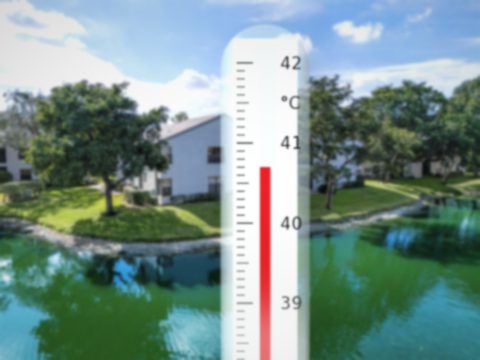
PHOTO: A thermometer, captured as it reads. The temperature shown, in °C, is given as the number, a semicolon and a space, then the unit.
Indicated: 40.7; °C
